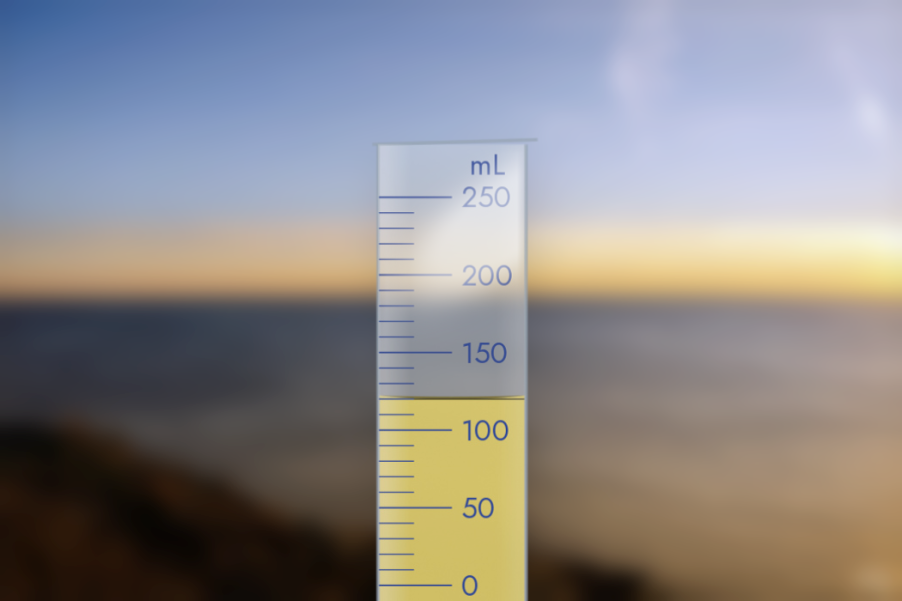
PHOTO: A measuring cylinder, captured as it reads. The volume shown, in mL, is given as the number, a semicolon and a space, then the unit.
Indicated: 120; mL
